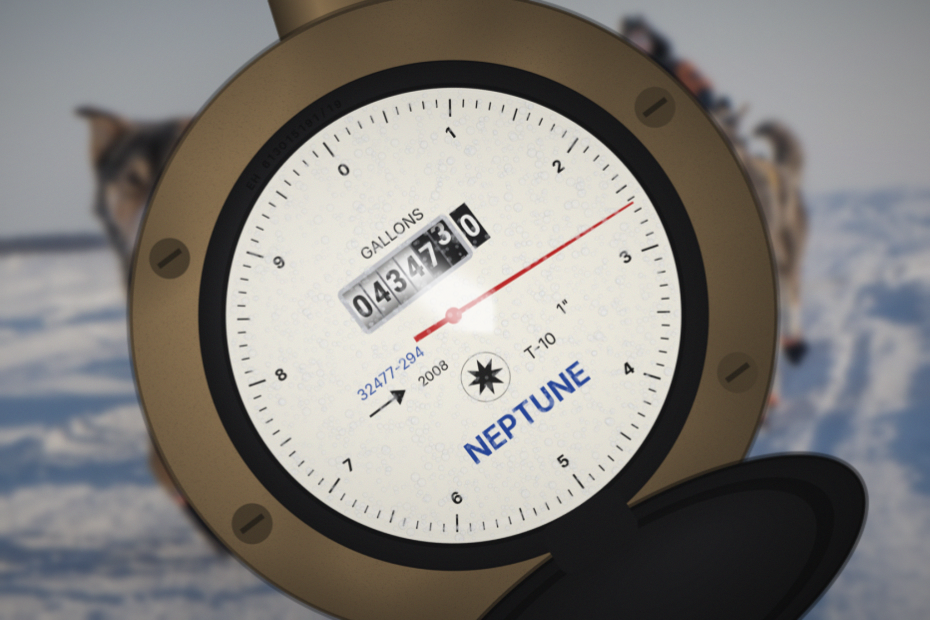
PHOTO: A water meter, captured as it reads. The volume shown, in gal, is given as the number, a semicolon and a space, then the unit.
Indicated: 434732.6; gal
